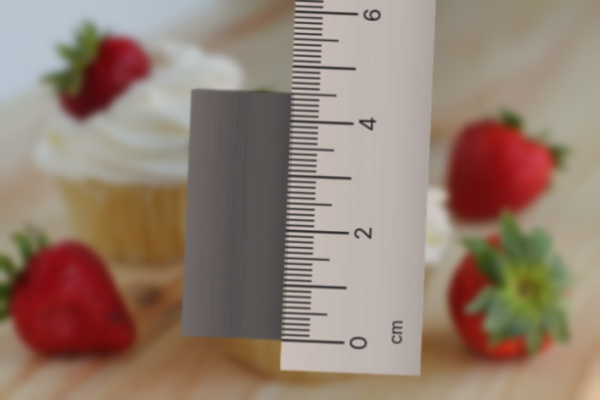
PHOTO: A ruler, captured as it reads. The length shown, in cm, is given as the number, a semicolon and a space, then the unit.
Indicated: 4.5; cm
